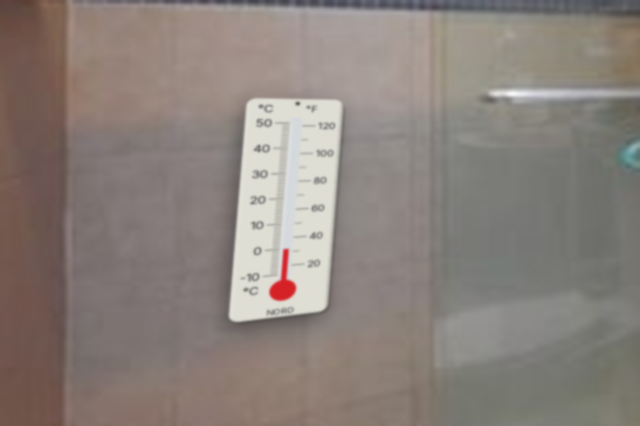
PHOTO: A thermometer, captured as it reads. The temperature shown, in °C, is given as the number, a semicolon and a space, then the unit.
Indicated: 0; °C
